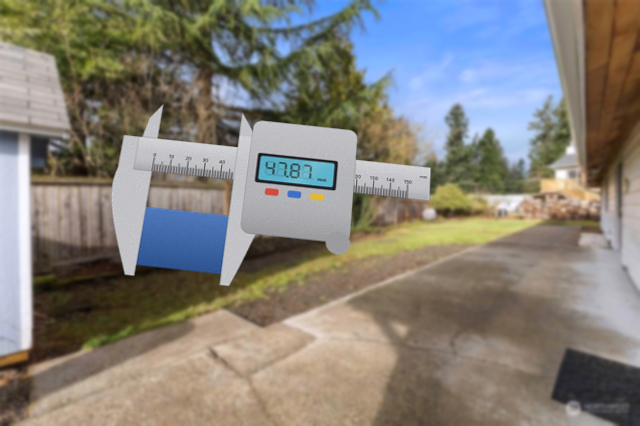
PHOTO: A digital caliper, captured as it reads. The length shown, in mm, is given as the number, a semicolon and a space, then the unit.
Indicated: 47.87; mm
